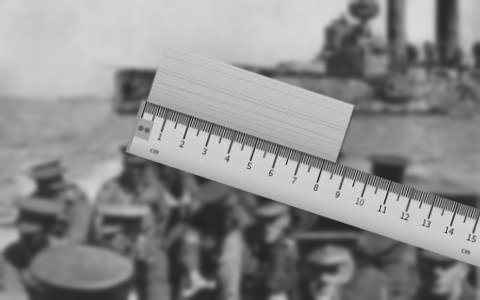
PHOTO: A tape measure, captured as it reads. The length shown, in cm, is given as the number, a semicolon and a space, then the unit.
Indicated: 8.5; cm
